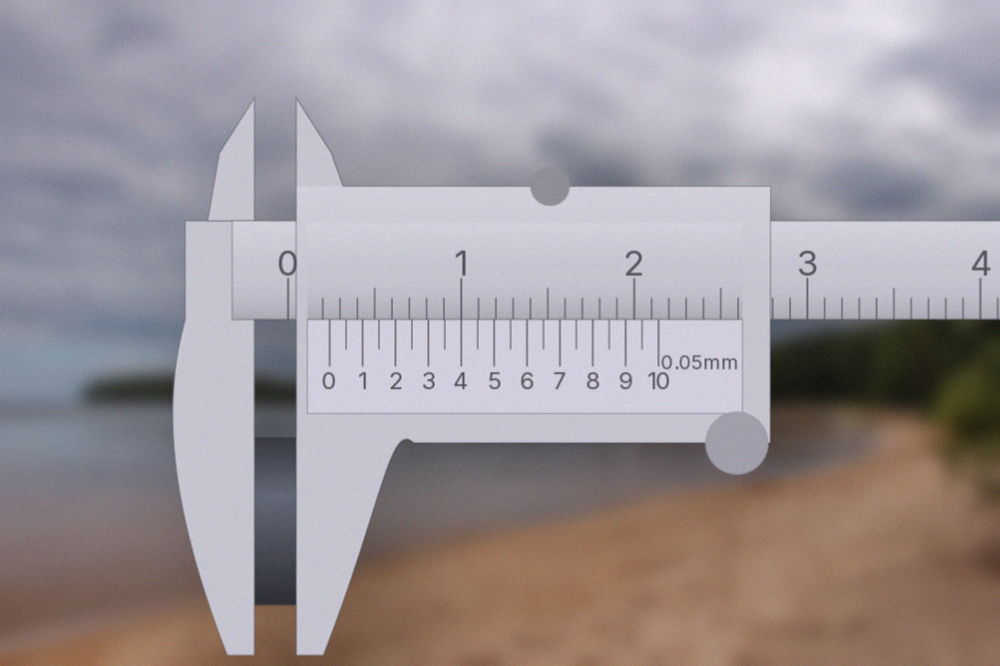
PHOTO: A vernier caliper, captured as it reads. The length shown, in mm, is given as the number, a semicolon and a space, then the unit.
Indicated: 2.4; mm
